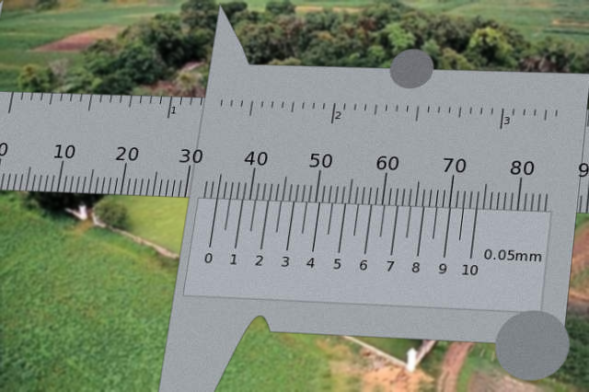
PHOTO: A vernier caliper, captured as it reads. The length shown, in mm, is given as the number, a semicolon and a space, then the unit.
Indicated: 35.0; mm
